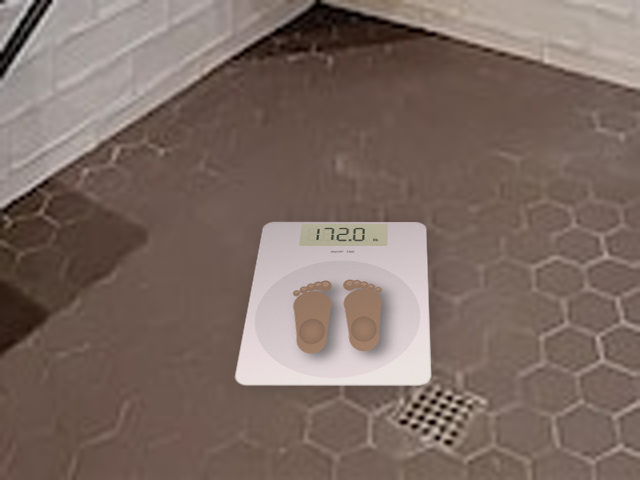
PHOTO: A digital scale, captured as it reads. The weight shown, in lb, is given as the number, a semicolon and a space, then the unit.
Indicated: 172.0; lb
